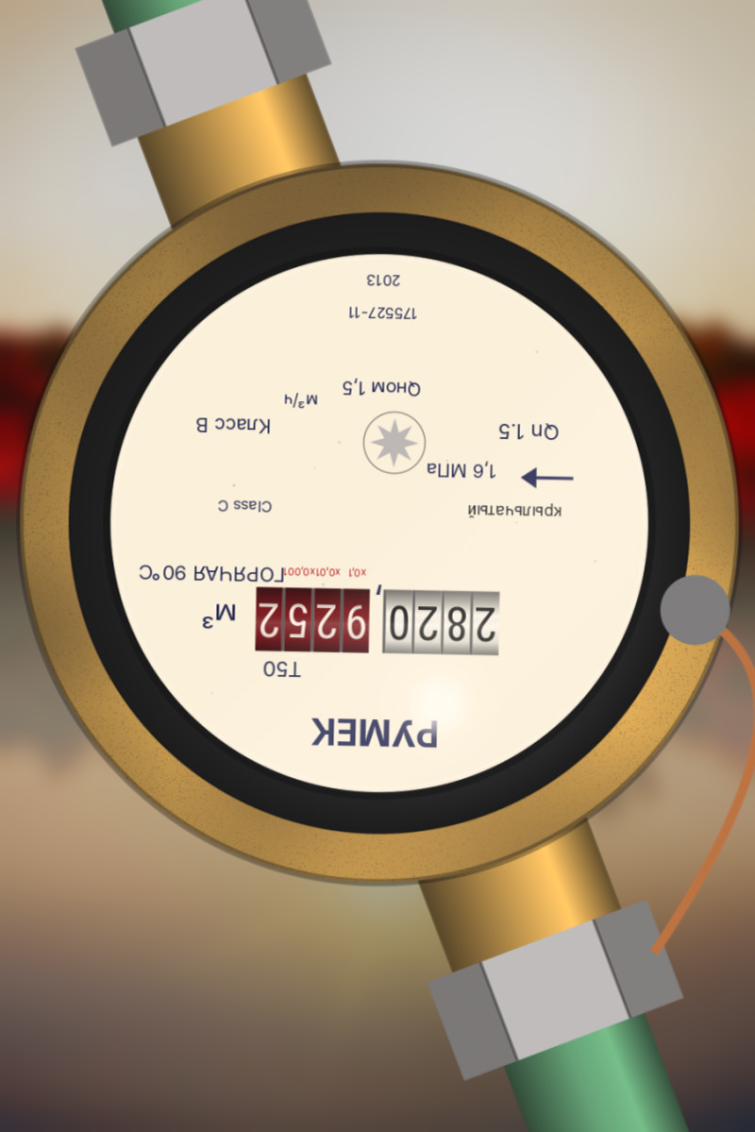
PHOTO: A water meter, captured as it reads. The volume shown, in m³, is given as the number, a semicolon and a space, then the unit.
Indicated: 2820.9252; m³
